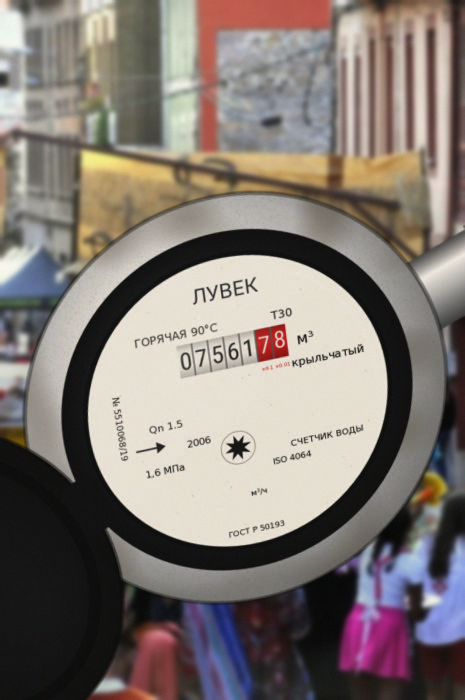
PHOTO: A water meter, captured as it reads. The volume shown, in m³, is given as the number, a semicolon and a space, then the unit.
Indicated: 7561.78; m³
